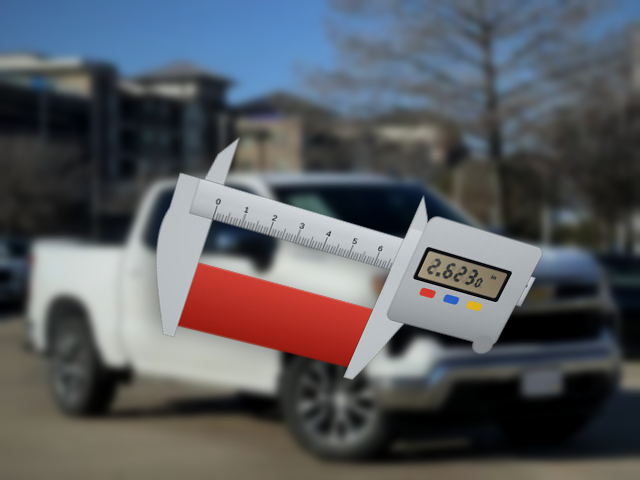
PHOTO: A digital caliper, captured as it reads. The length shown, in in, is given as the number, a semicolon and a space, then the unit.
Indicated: 2.6230; in
